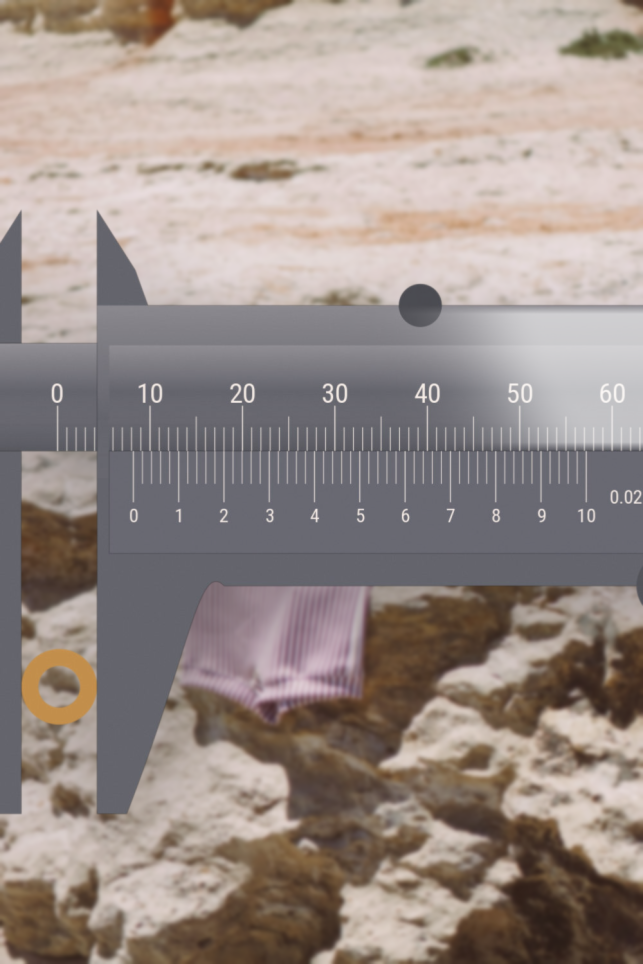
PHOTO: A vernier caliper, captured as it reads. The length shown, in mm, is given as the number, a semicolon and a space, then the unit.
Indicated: 8.2; mm
